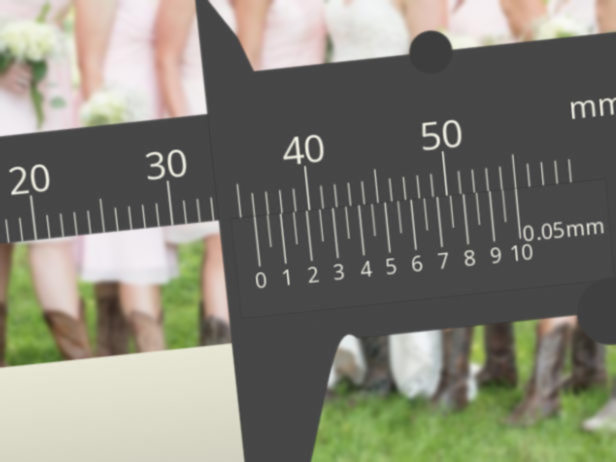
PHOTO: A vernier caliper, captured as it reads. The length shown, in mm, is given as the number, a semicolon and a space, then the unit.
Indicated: 36.0; mm
